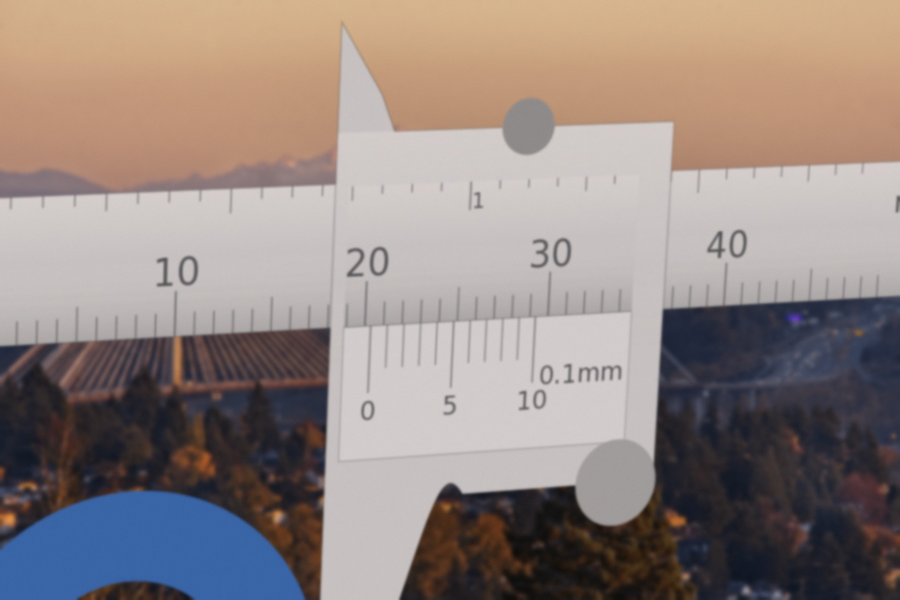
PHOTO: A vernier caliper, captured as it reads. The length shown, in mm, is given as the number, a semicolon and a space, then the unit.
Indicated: 20.3; mm
